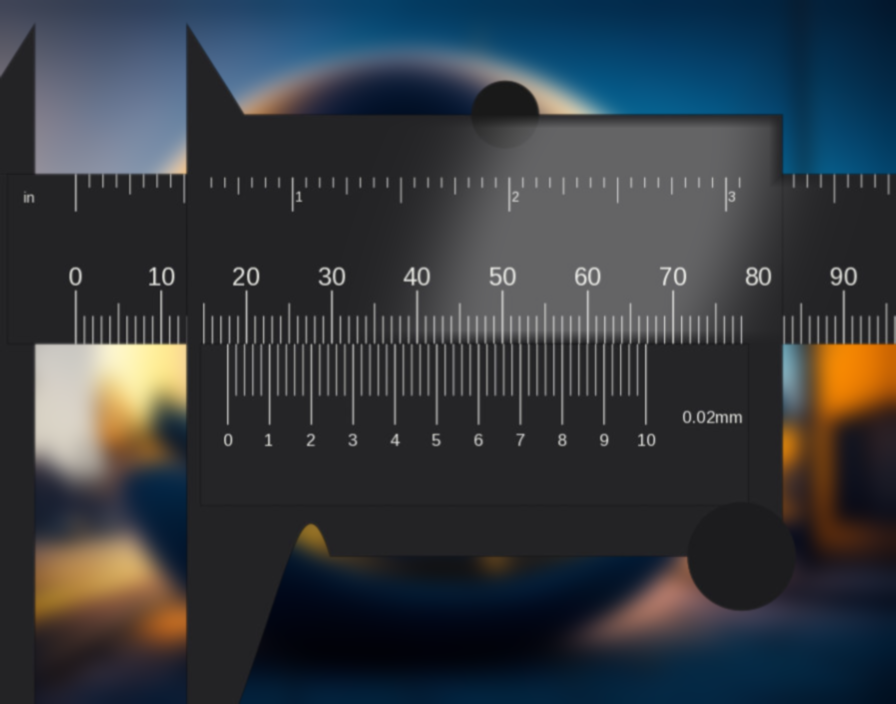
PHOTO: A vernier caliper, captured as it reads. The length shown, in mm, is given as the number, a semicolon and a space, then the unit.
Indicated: 17.8; mm
